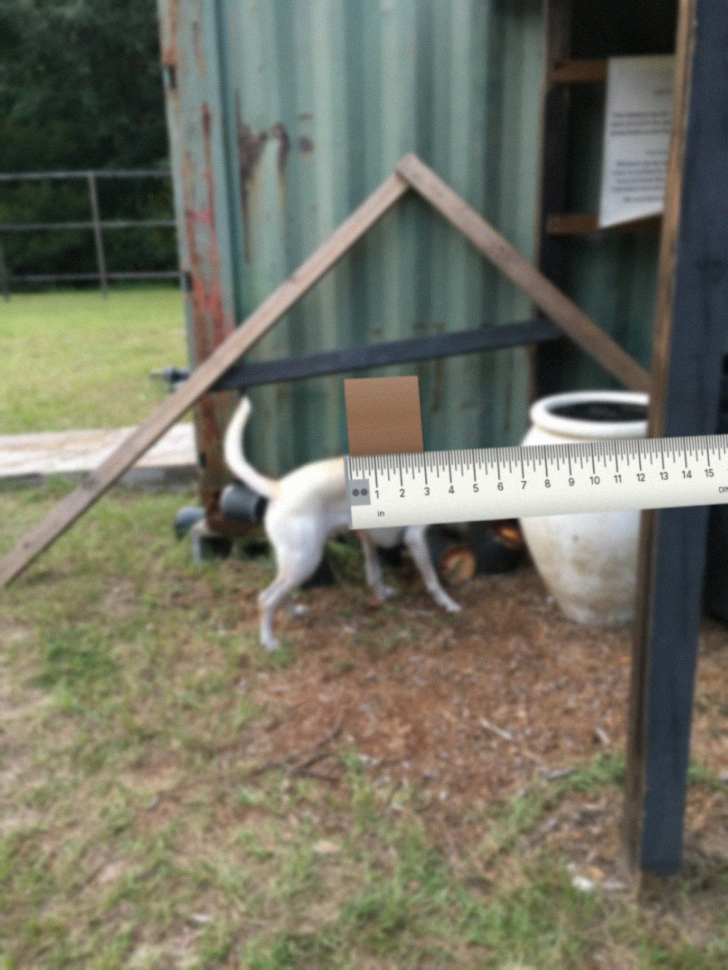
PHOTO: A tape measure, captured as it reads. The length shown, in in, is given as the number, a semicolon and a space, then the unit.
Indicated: 3; in
